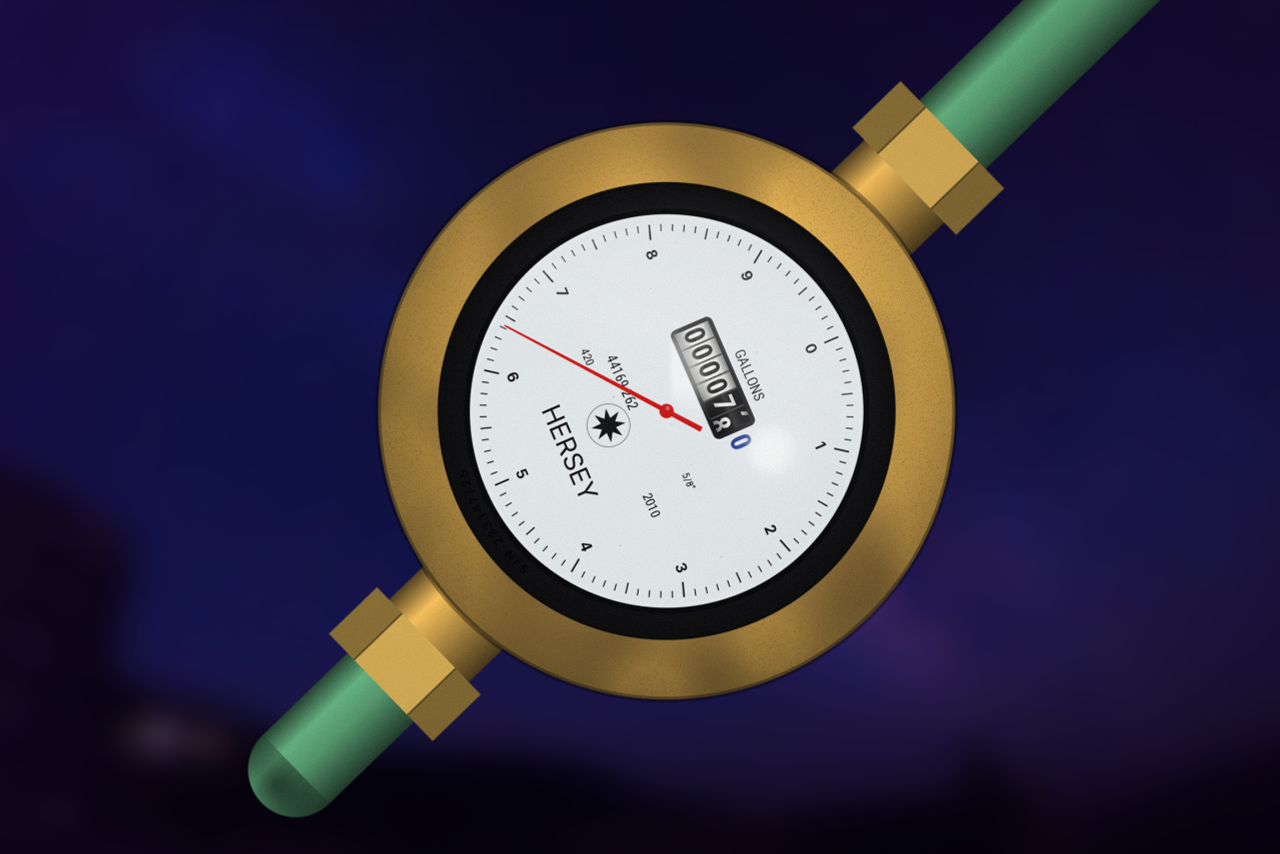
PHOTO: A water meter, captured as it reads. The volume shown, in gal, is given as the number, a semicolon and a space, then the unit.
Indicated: 776.4; gal
